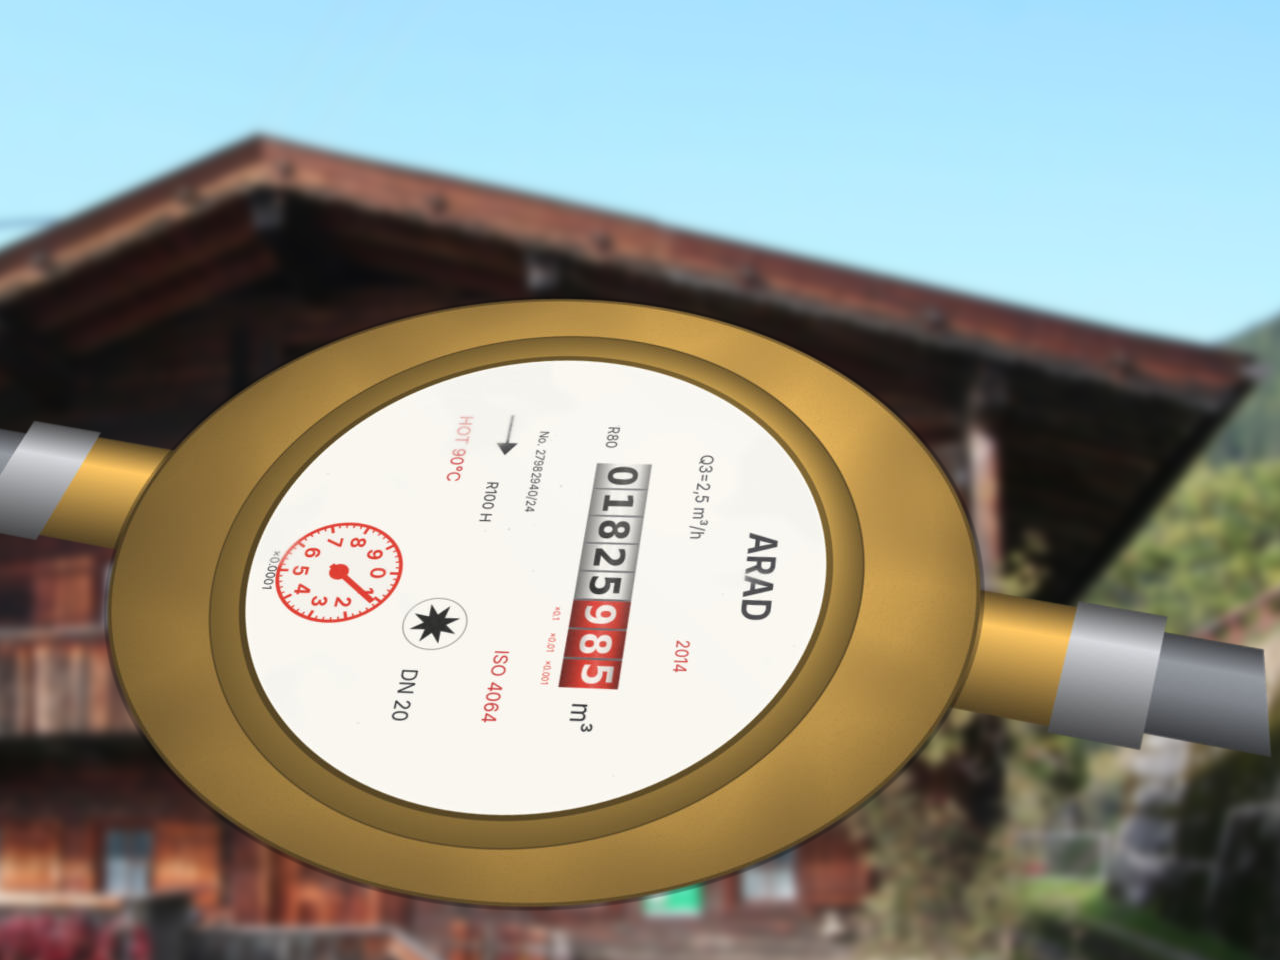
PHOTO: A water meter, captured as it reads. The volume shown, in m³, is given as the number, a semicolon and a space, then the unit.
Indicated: 1825.9851; m³
